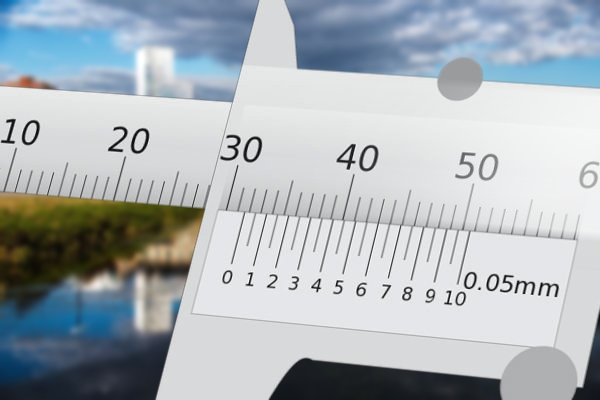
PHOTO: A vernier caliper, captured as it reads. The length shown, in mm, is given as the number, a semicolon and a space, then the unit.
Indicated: 31.6; mm
